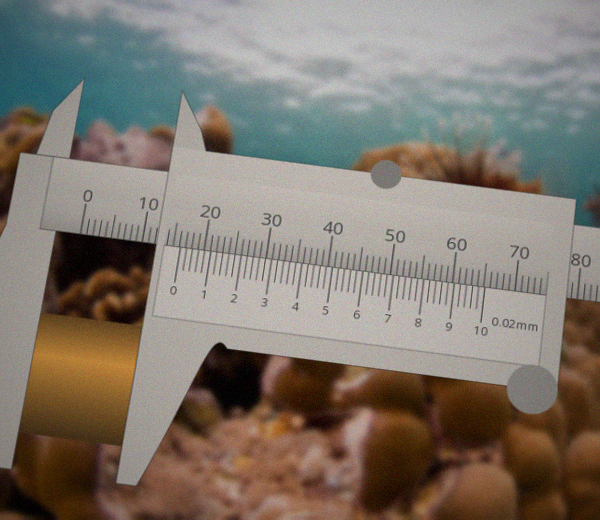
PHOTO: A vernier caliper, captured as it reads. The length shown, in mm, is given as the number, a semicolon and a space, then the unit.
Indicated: 16.2; mm
